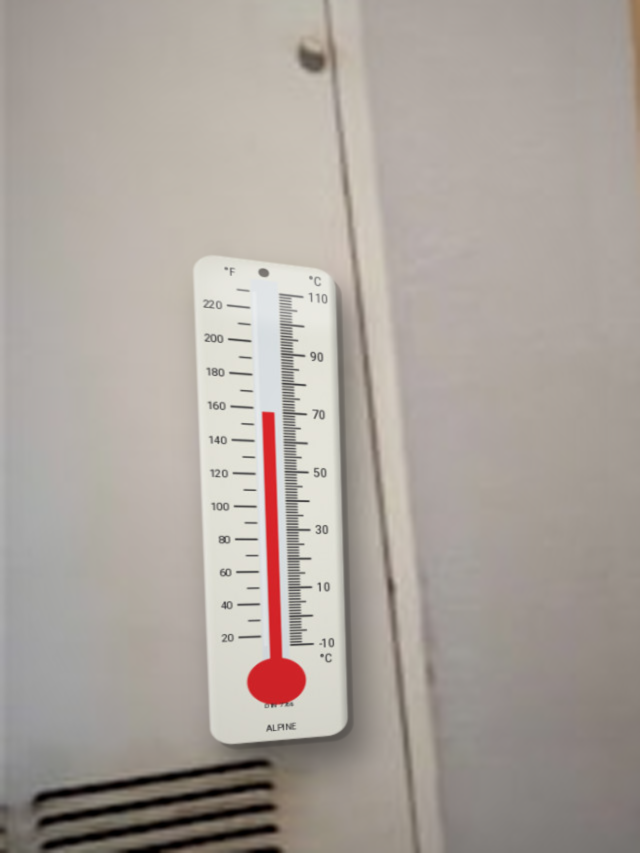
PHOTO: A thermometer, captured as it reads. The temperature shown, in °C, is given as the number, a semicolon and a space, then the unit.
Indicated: 70; °C
